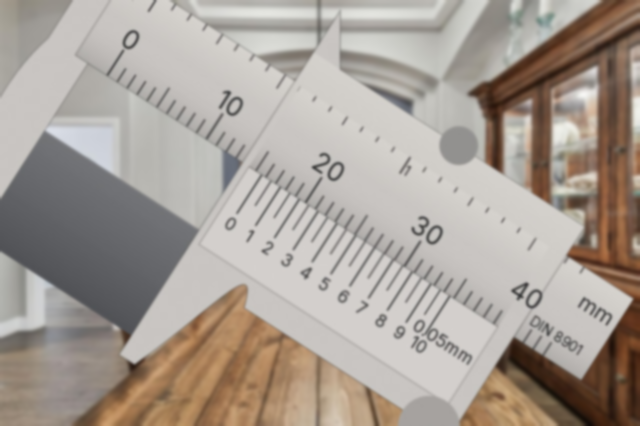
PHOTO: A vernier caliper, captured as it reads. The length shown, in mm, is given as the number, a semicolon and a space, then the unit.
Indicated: 15.6; mm
